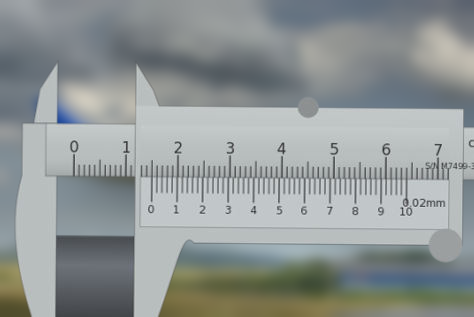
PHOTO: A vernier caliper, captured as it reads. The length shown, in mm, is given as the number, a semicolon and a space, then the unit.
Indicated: 15.0; mm
